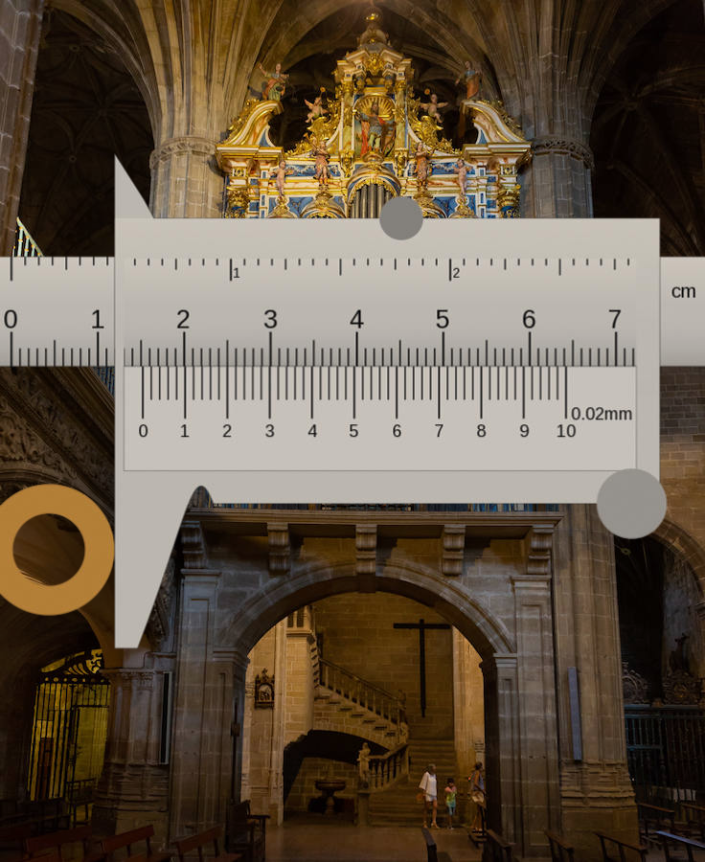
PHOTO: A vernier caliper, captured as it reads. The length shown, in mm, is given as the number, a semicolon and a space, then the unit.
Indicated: 15.2; mm
